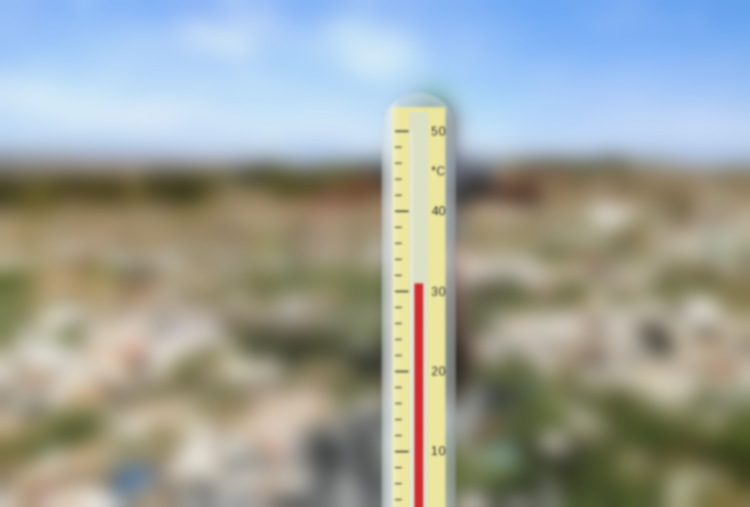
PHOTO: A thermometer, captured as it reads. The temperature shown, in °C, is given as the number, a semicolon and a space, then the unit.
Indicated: 31; °C
